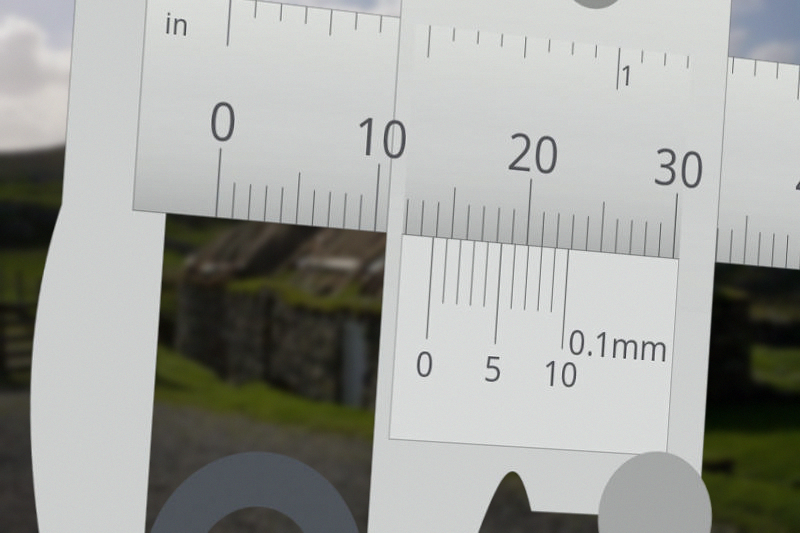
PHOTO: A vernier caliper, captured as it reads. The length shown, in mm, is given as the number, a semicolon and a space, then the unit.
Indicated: 13.8; mm
